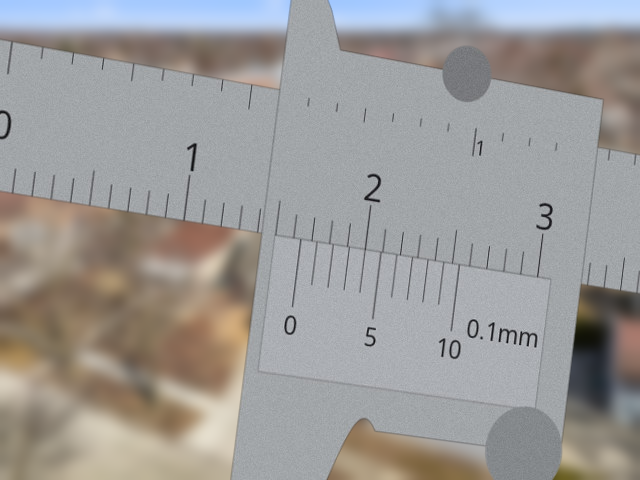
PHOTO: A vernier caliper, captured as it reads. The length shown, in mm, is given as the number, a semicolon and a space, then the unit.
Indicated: 16.4; mm
